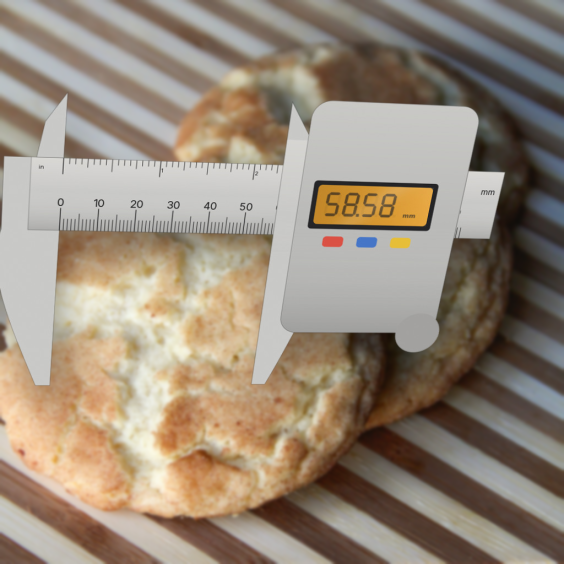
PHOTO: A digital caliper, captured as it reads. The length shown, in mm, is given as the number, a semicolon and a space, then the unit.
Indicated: 58.58; mm
